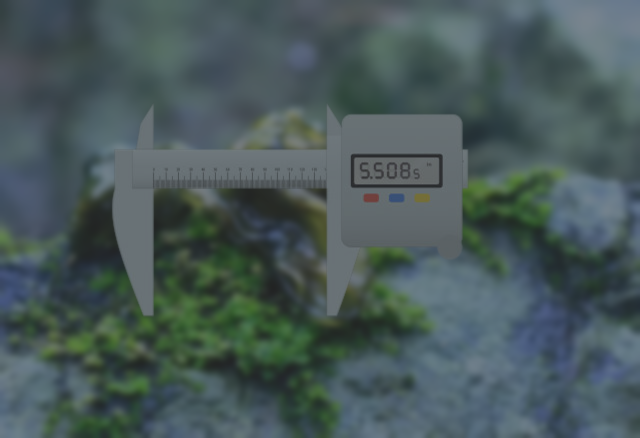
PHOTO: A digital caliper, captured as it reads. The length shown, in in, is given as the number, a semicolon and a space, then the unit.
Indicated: 5.5085; in
